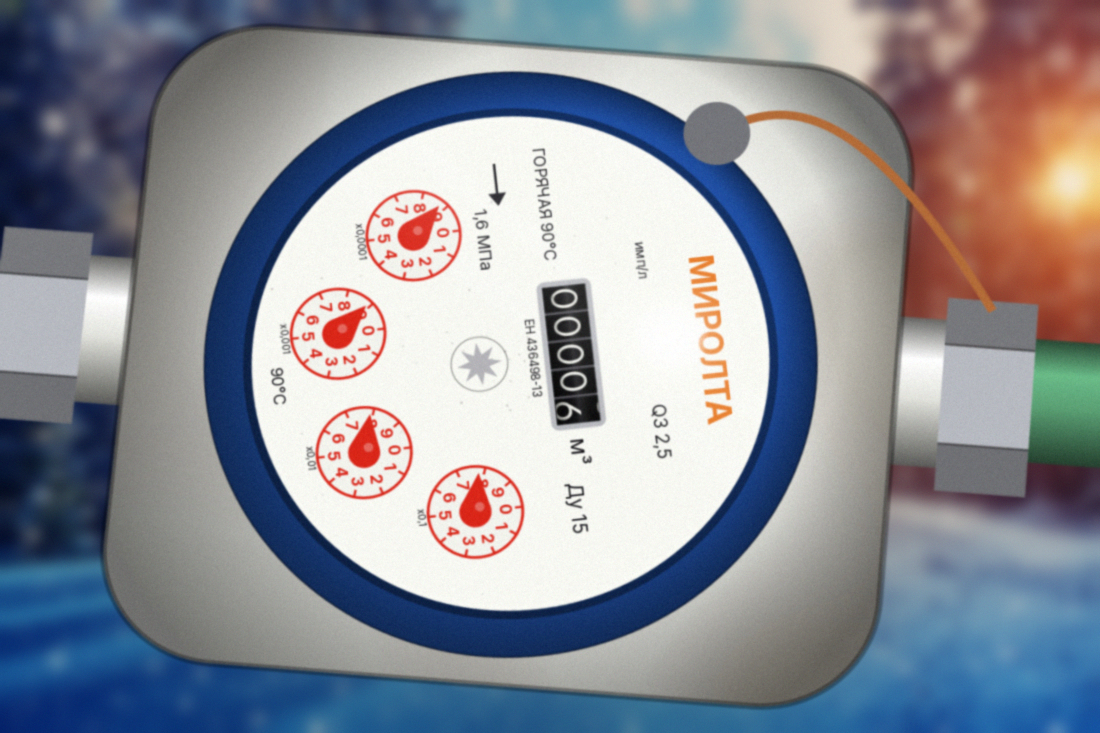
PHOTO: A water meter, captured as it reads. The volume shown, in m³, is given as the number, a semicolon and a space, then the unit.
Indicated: 5.7788; m³
